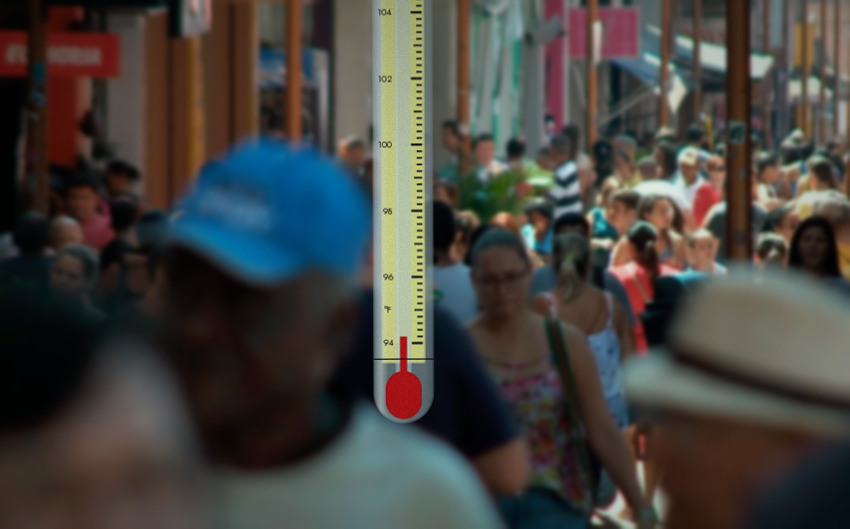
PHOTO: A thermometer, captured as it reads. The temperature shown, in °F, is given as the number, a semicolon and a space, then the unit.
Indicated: 94.2; °F
